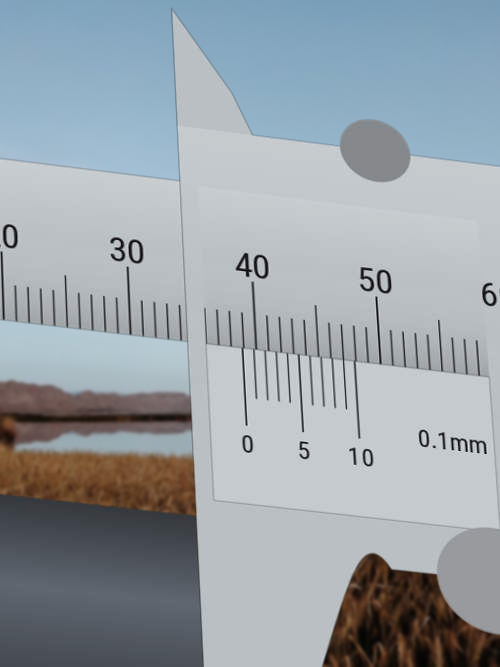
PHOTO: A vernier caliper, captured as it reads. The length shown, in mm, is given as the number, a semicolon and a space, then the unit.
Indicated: 38.9; mm
